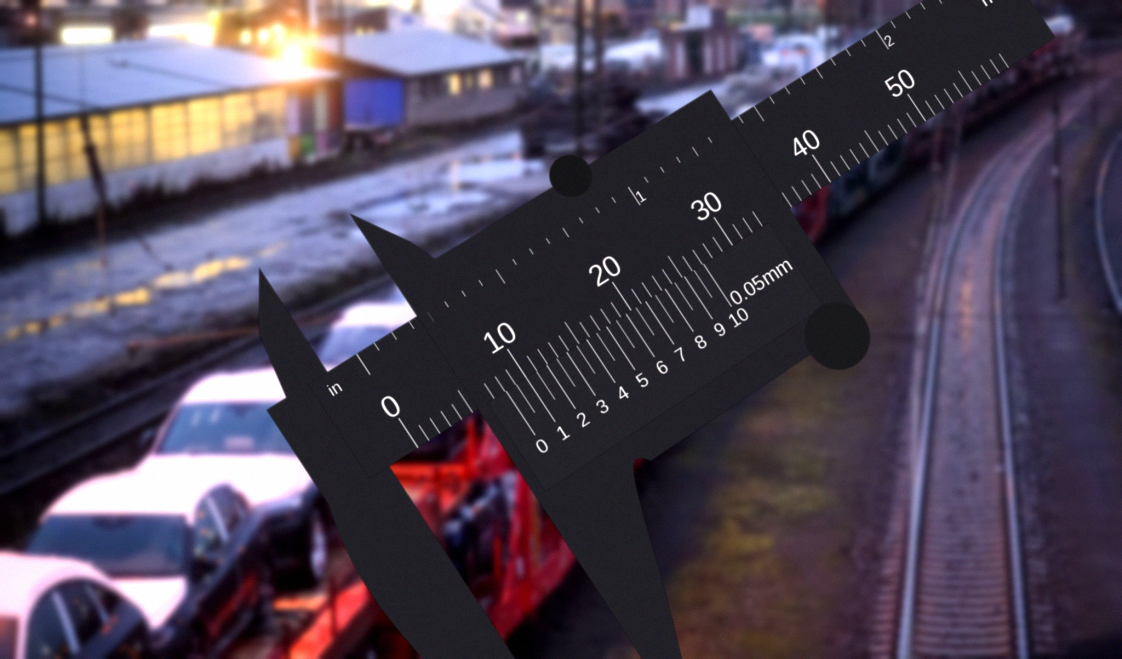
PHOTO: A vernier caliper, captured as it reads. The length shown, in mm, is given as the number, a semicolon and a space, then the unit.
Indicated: 8.1; mm
